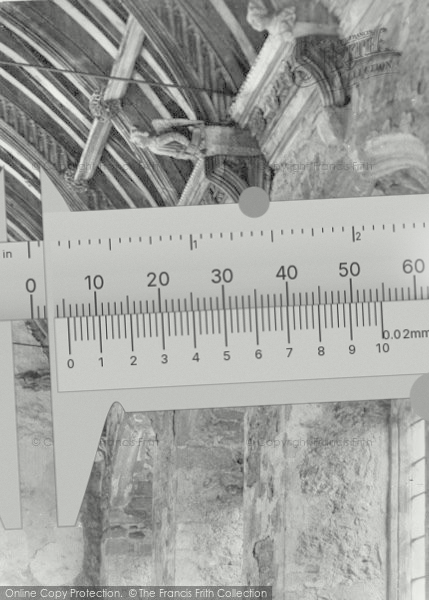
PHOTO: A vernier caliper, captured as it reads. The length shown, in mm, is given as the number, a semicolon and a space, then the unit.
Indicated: 5.6; mm
